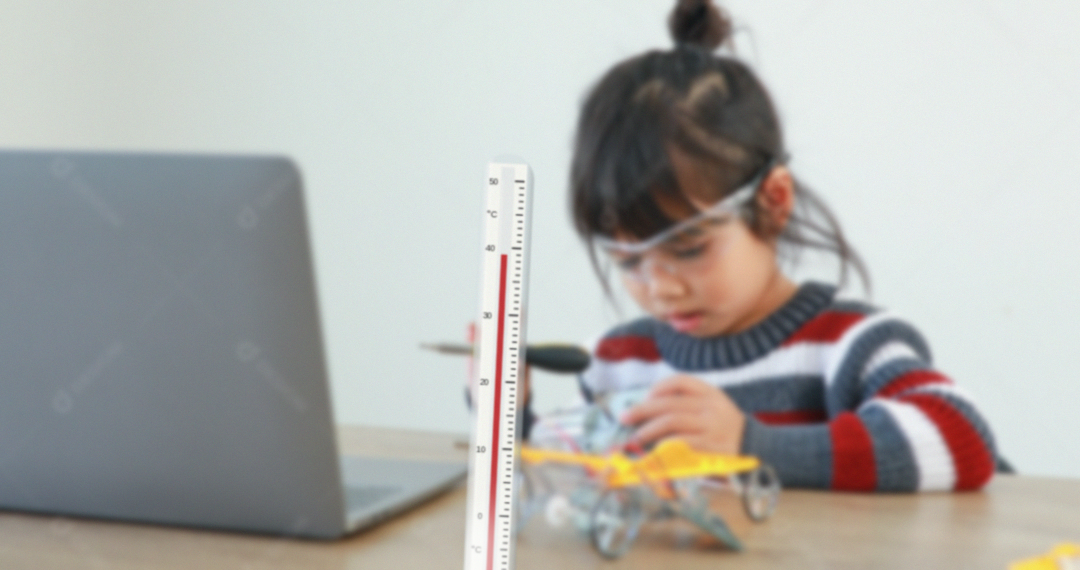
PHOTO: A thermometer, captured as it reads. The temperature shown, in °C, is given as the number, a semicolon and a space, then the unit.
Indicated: 39; °C
